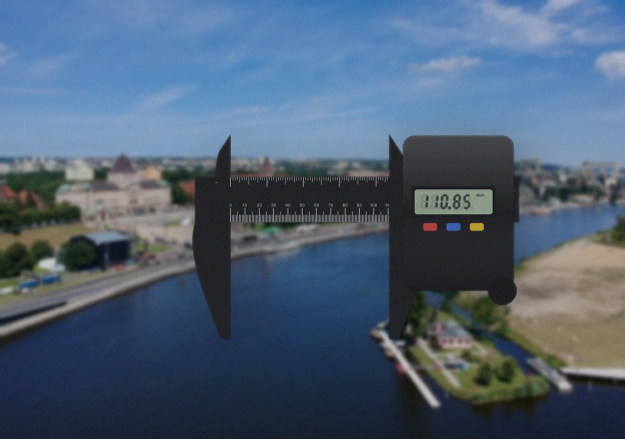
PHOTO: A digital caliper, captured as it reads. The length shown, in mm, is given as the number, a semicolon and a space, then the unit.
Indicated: 110.85; mm
